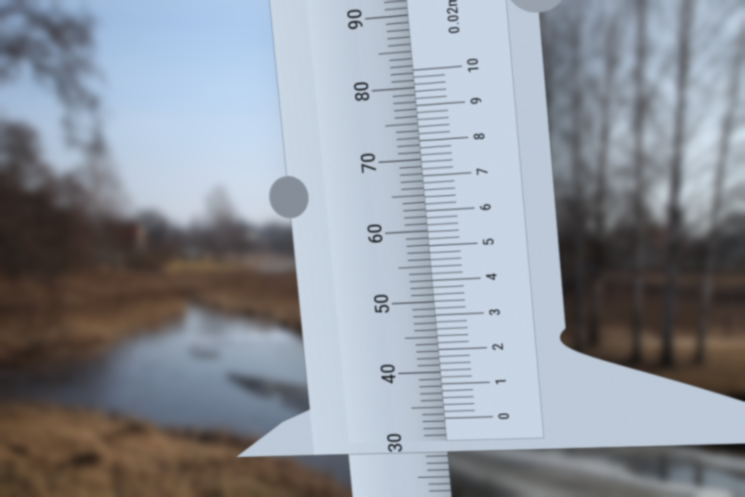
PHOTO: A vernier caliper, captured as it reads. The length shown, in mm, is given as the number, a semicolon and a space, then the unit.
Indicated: 33.4; mm
